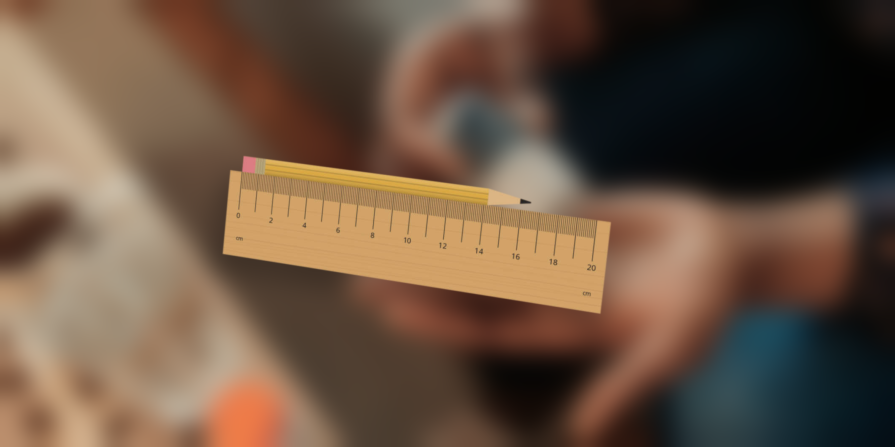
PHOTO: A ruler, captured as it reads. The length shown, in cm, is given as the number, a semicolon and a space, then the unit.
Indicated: 16.5; cm
